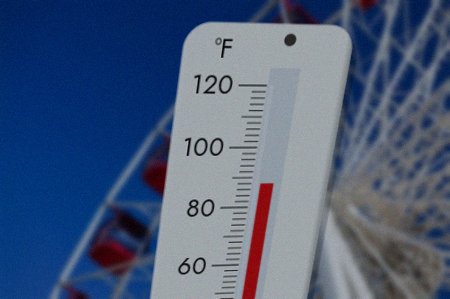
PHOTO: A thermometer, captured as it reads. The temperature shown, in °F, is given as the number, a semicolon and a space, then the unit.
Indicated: 88; °F
